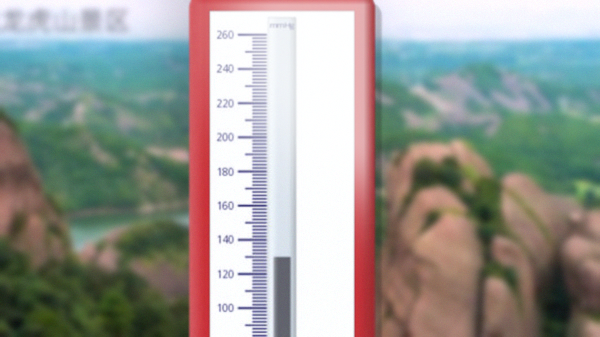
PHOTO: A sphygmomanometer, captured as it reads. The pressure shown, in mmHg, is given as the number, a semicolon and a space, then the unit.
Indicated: 130; mmHg
